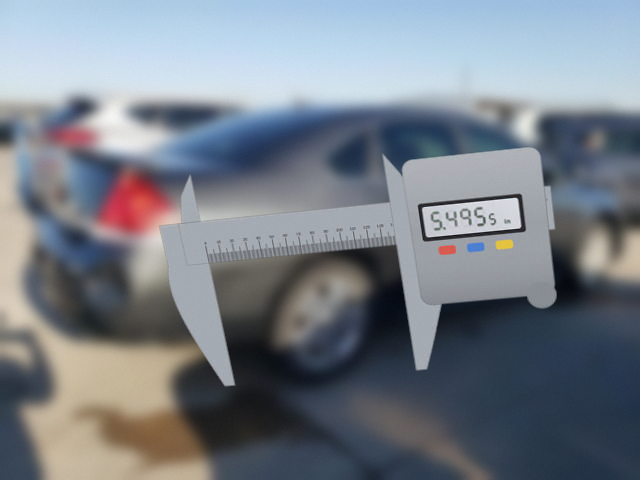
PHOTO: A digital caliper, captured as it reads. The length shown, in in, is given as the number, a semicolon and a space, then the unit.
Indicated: 5.4955; in
